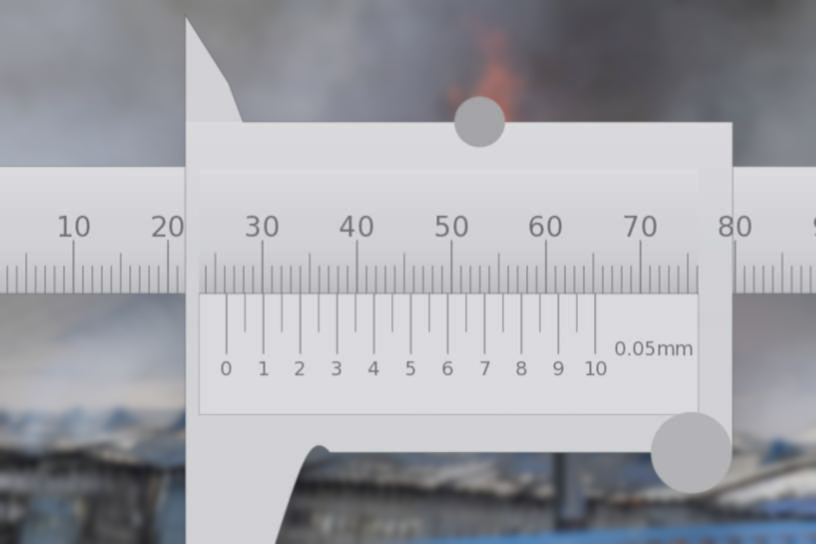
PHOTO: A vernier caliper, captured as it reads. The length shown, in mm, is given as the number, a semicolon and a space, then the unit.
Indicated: 26.2; mm
